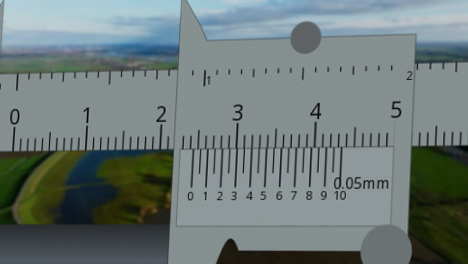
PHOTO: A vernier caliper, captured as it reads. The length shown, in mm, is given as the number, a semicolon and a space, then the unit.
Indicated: 24.4; mm
